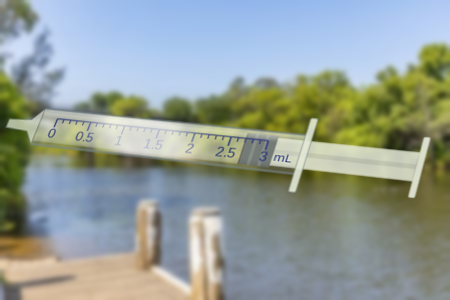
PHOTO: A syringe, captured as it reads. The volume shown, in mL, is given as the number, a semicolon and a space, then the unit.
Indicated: 2.7; mL
